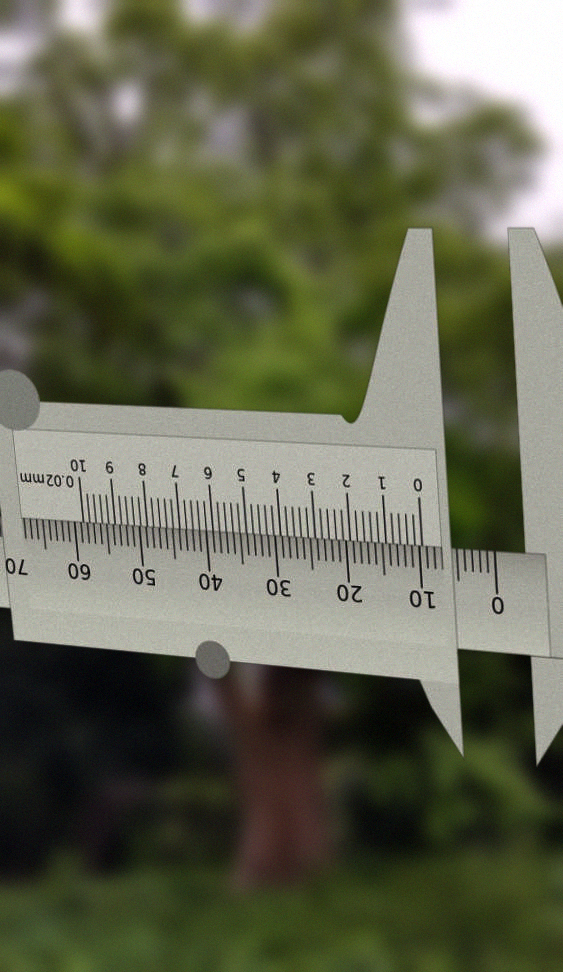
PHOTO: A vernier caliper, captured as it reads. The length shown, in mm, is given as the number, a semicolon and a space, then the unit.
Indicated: 9.6; mm
